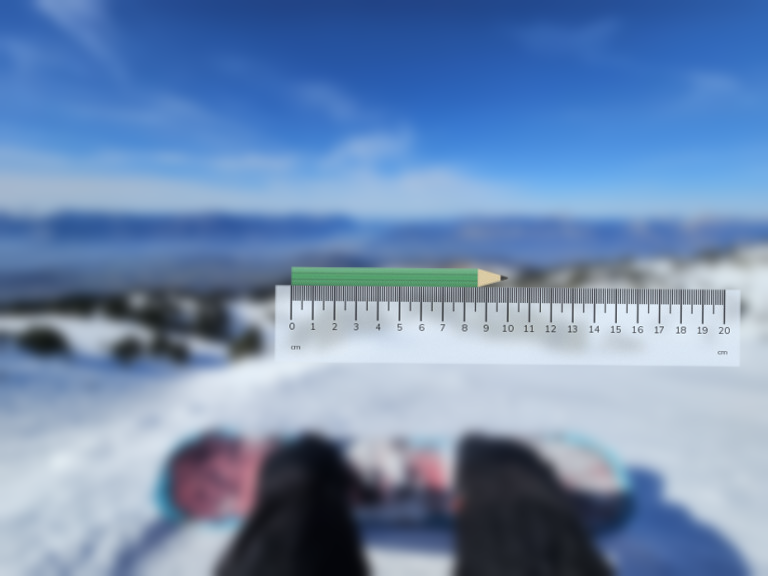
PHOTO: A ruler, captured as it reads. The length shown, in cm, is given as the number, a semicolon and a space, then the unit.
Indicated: 10; cm
